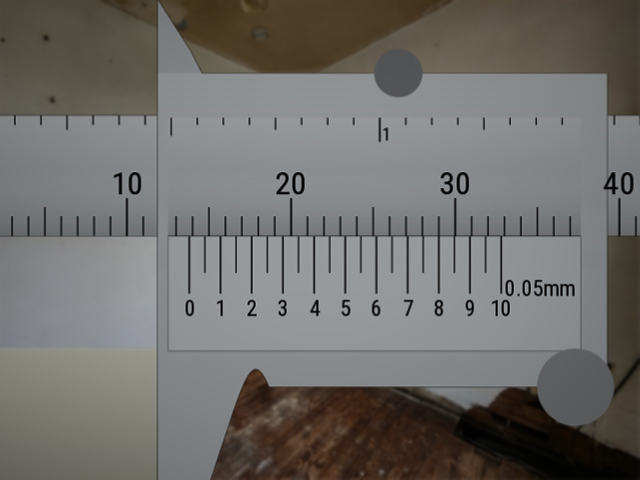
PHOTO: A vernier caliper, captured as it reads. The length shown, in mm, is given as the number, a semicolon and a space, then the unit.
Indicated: 13.8; mm
